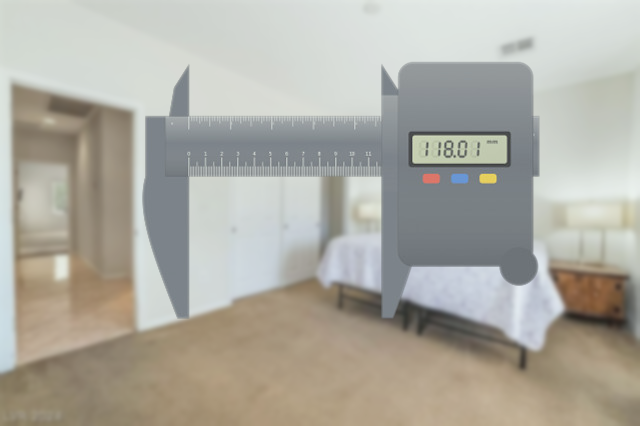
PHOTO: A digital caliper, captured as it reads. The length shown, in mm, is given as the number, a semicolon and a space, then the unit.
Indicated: 118.01; mm
